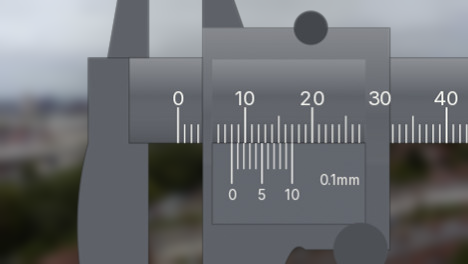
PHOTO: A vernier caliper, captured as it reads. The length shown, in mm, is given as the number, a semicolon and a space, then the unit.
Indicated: 8.0; mm
